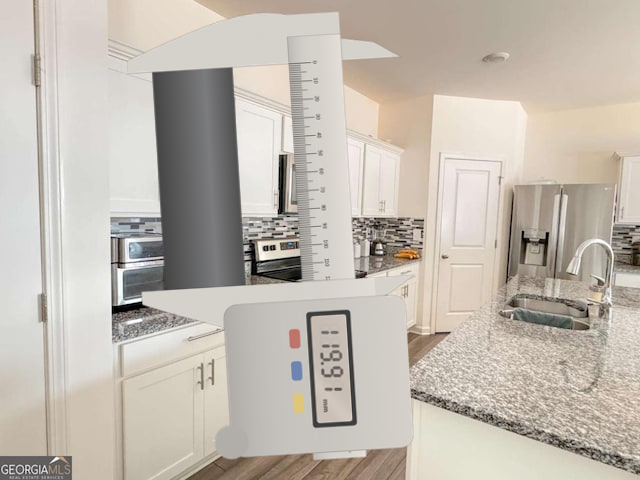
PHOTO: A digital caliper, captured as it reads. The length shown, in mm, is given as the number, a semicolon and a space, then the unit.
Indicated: 119.91; mm
